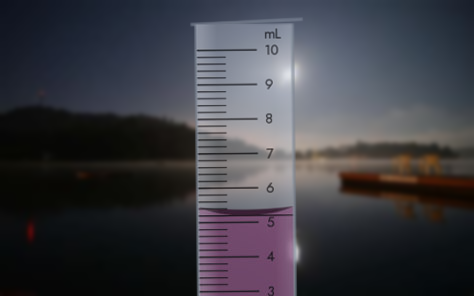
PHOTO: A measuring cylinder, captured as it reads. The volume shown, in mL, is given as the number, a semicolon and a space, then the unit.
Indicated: 5.2; mL
